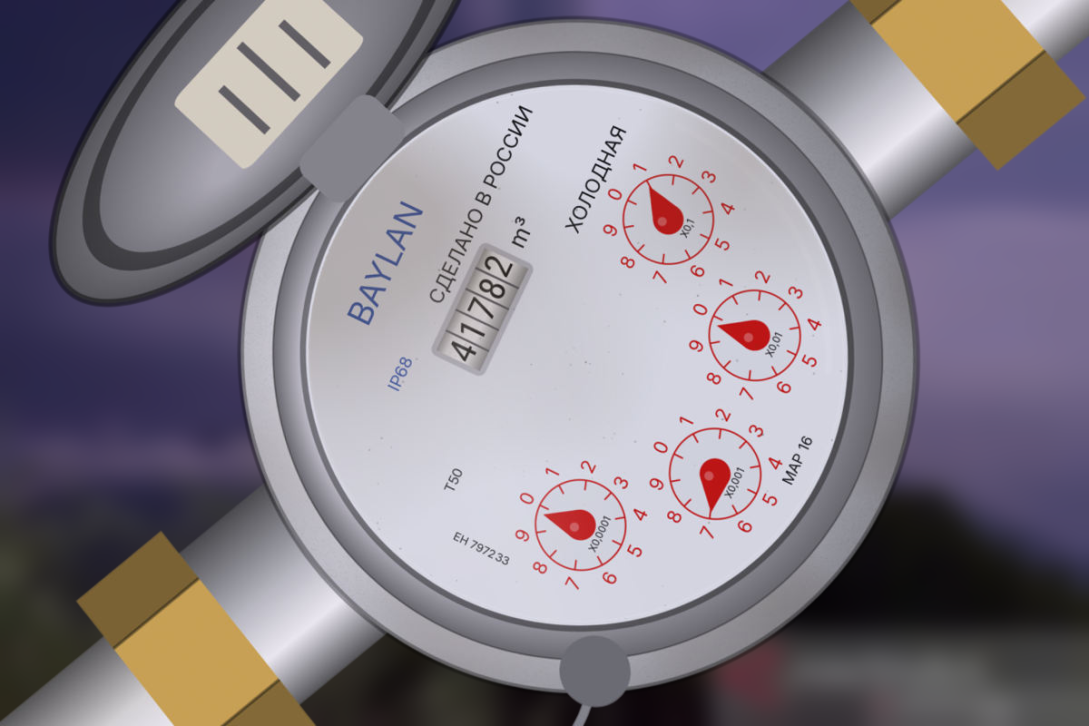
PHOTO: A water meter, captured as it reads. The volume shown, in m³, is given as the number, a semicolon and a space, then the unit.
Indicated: 41782.0969; m³
